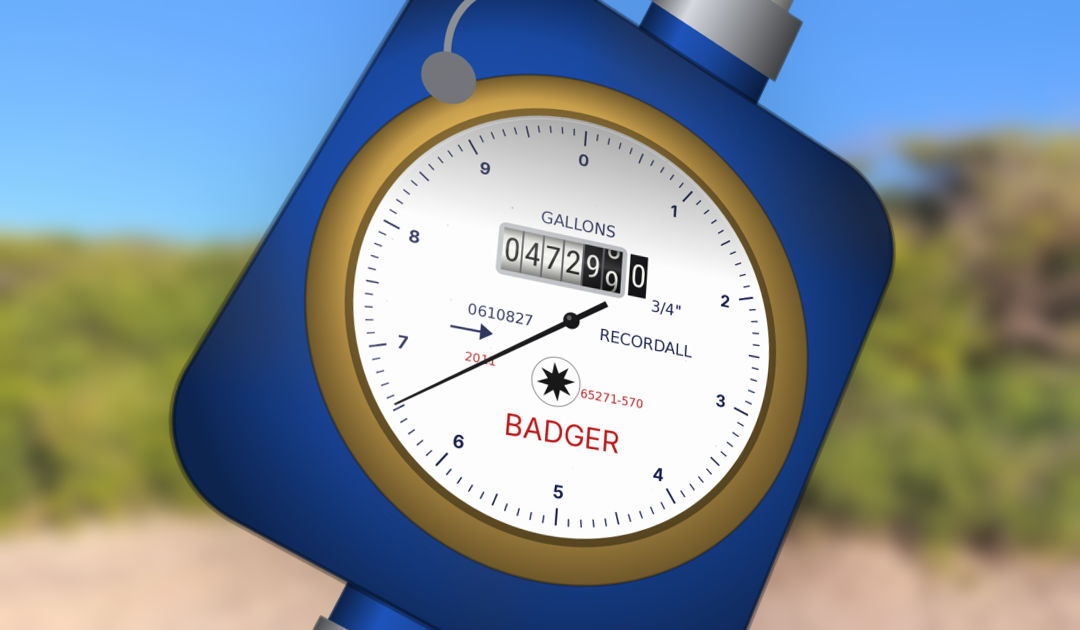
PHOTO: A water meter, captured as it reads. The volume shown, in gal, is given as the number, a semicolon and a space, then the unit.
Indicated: 472986.5; gal
